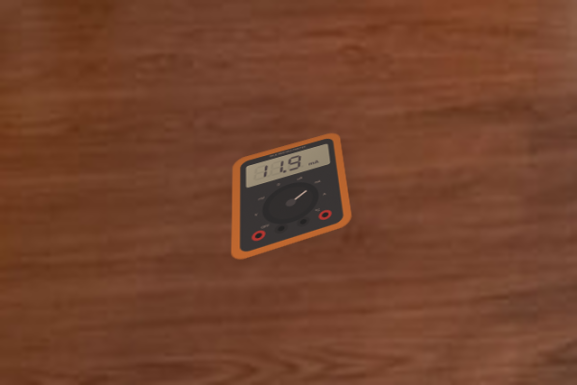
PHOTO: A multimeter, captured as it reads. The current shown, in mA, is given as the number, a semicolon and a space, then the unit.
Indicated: 11.9; mA
